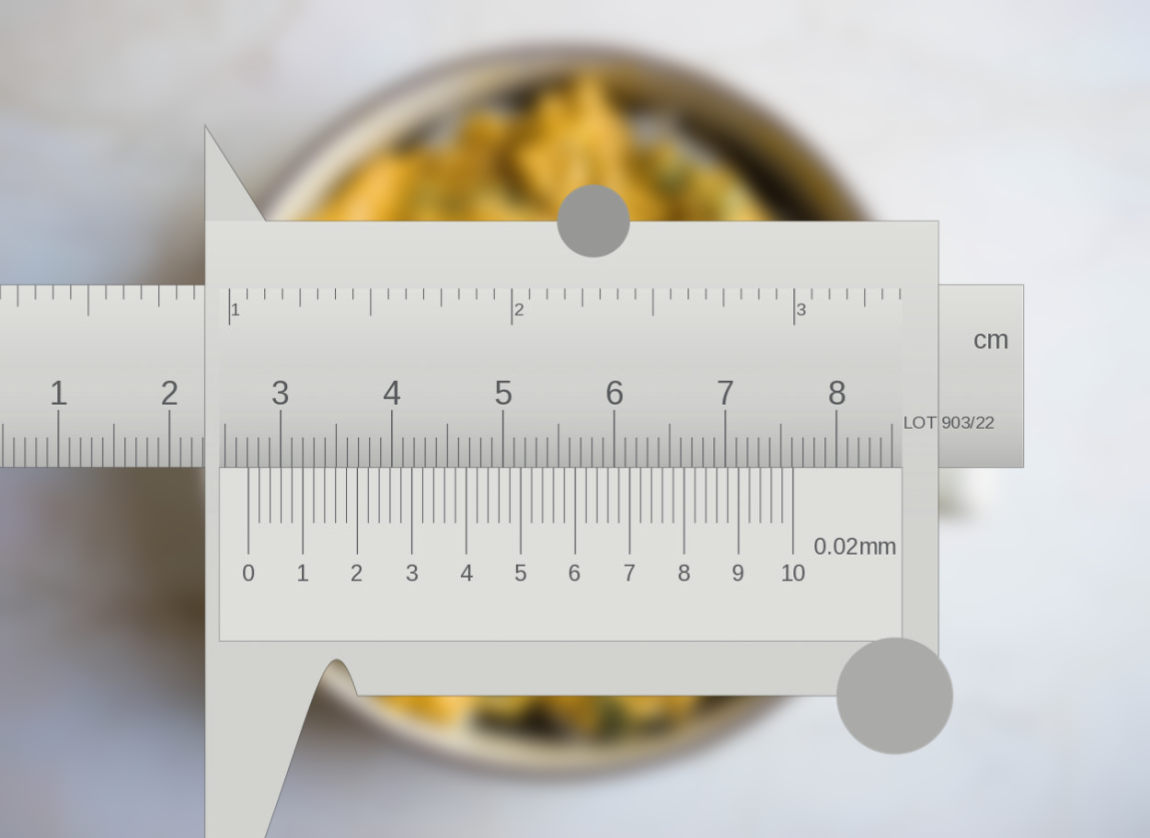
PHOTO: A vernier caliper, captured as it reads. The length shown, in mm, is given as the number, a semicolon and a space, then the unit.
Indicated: 27.1; mm
